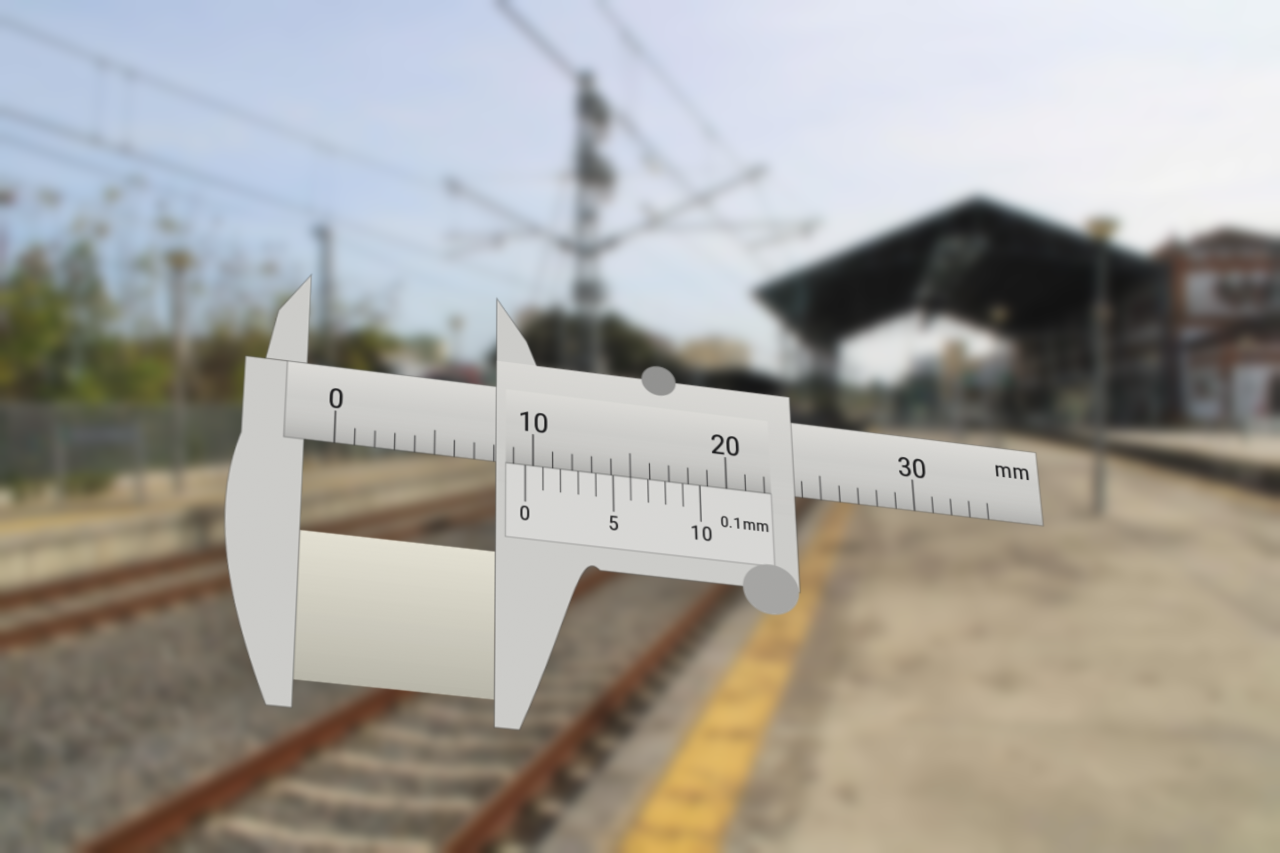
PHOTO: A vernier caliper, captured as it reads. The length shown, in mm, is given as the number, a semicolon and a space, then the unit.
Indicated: 9.6; mm
